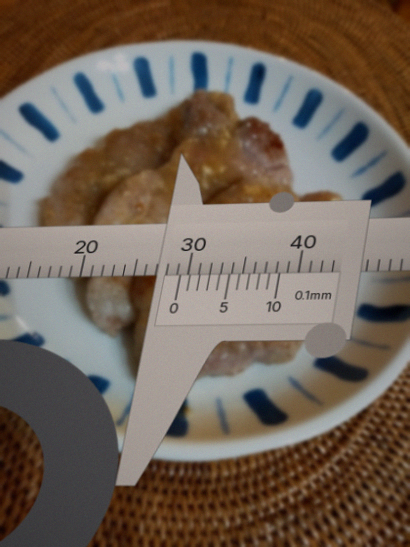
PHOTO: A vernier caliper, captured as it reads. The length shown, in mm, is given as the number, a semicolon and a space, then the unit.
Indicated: 29.3; mm
